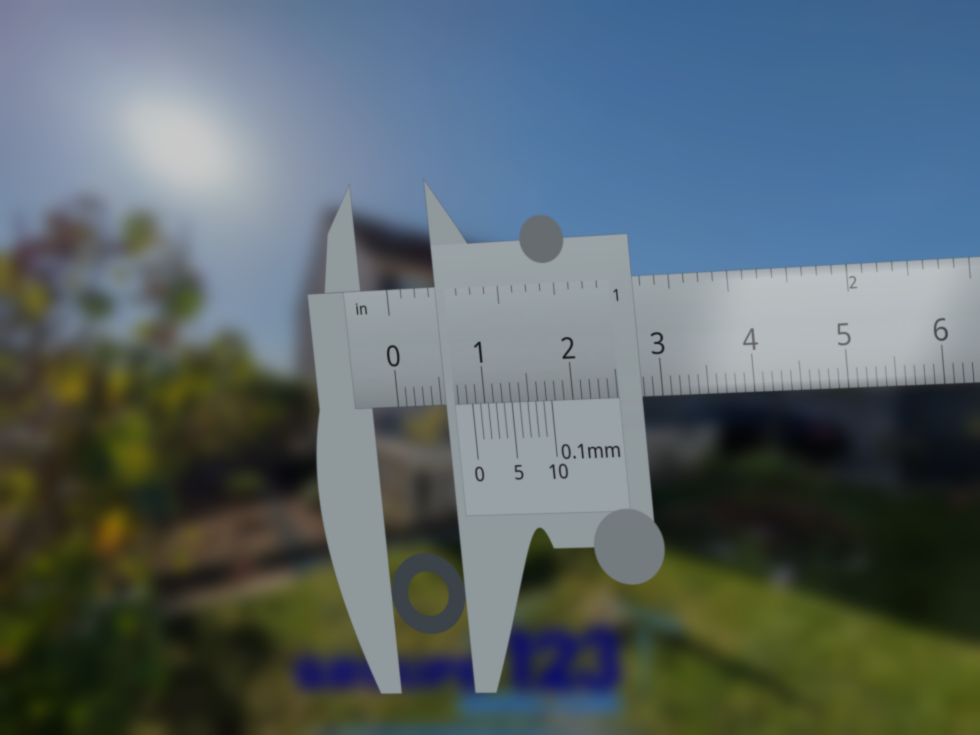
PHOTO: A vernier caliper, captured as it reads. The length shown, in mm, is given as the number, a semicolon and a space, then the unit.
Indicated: 8.6; mm
